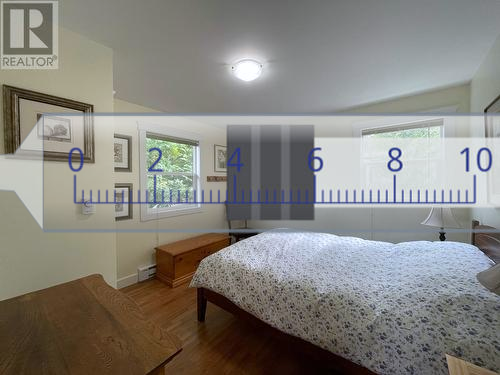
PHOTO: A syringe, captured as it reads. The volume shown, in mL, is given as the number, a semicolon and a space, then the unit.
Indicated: 3.8; mL
